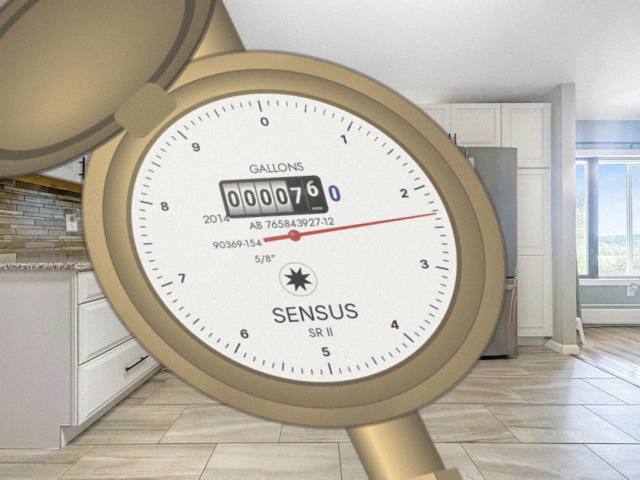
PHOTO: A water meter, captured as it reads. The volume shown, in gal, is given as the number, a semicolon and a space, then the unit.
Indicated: 762.3; gal
